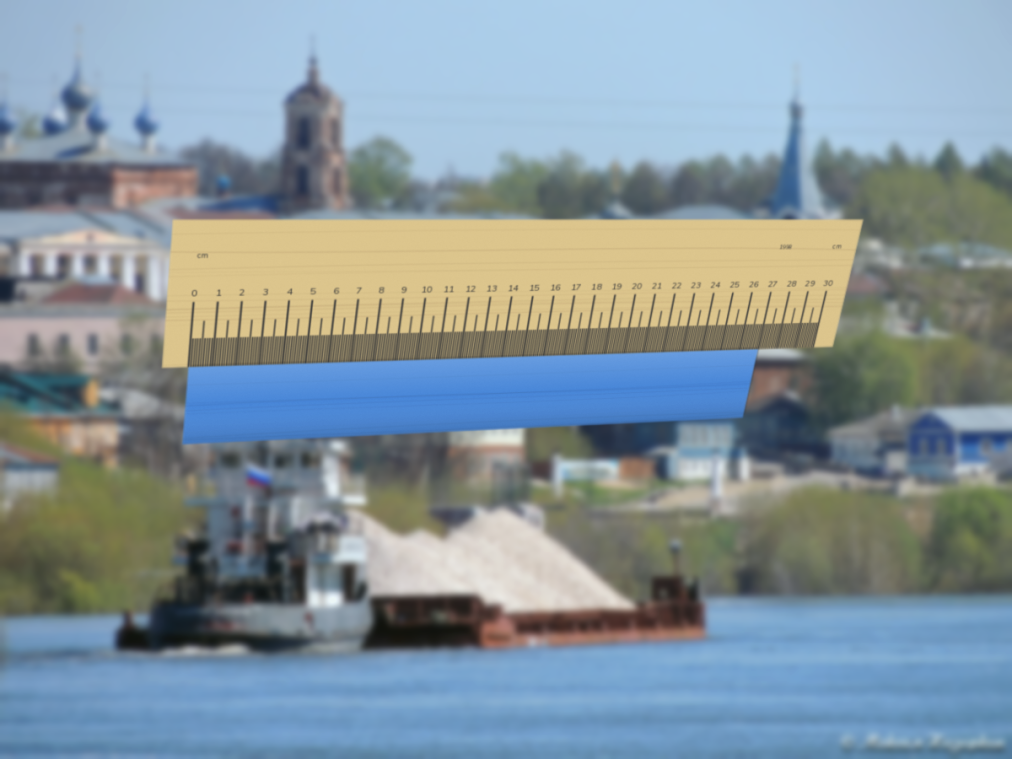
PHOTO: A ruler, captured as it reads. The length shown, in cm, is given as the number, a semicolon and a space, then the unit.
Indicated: 27; cm
